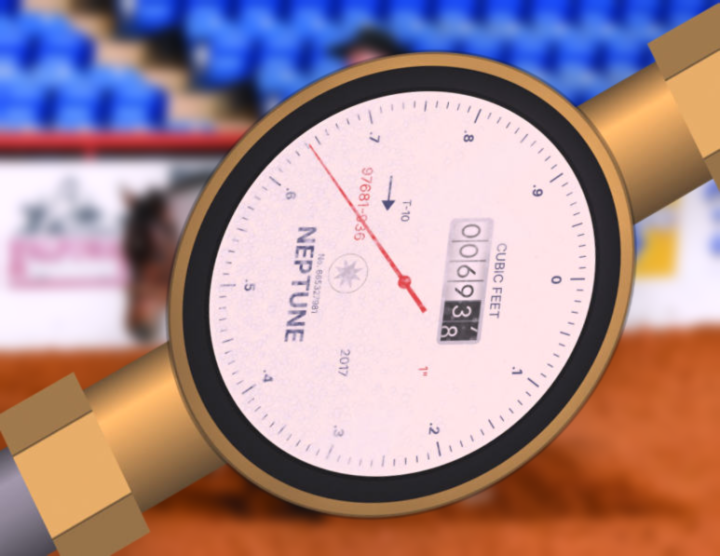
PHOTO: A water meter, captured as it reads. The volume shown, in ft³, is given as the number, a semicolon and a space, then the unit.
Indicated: 6937.64; ft³
